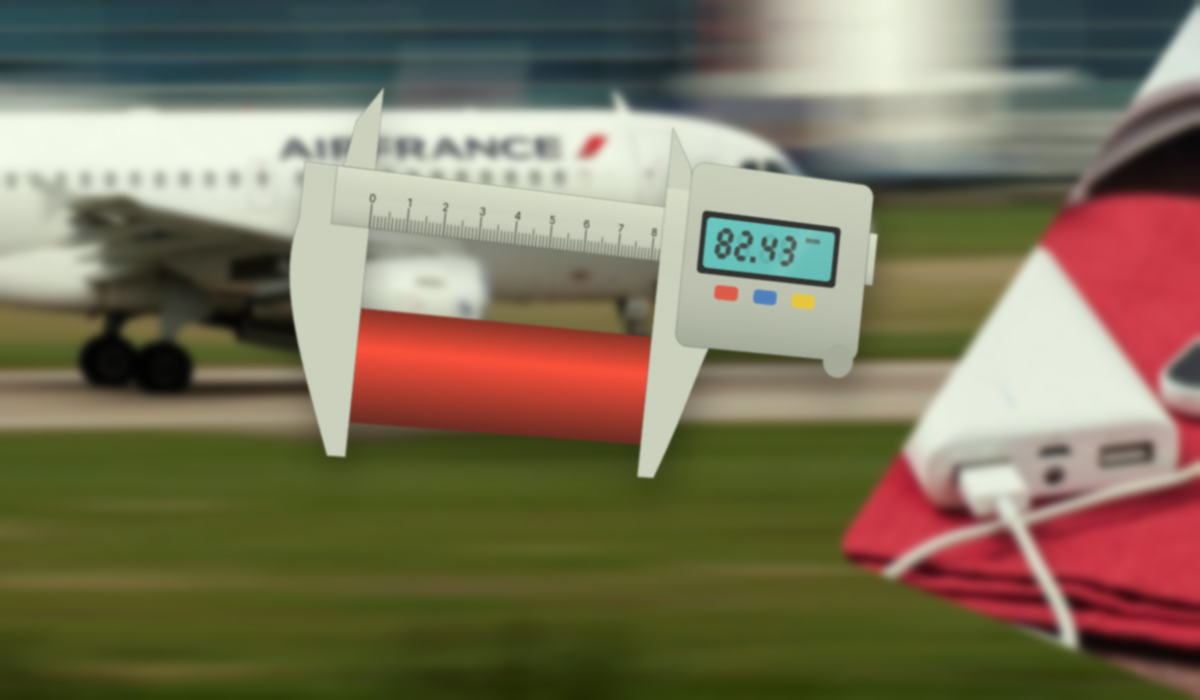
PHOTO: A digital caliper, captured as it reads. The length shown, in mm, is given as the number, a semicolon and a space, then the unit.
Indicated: 82.43; mm
